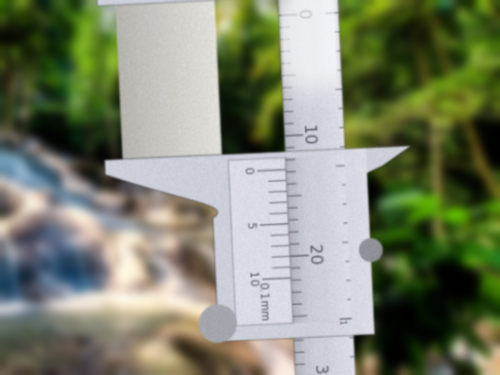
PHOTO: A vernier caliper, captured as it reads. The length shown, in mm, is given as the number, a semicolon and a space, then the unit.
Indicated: 12.8; mm
